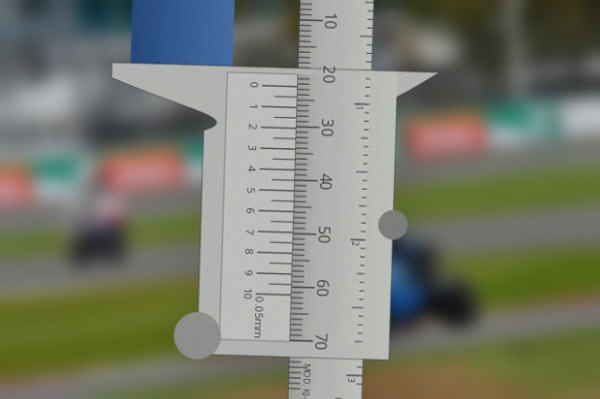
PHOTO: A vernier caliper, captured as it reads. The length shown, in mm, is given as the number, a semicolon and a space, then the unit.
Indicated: 22.5; mm
